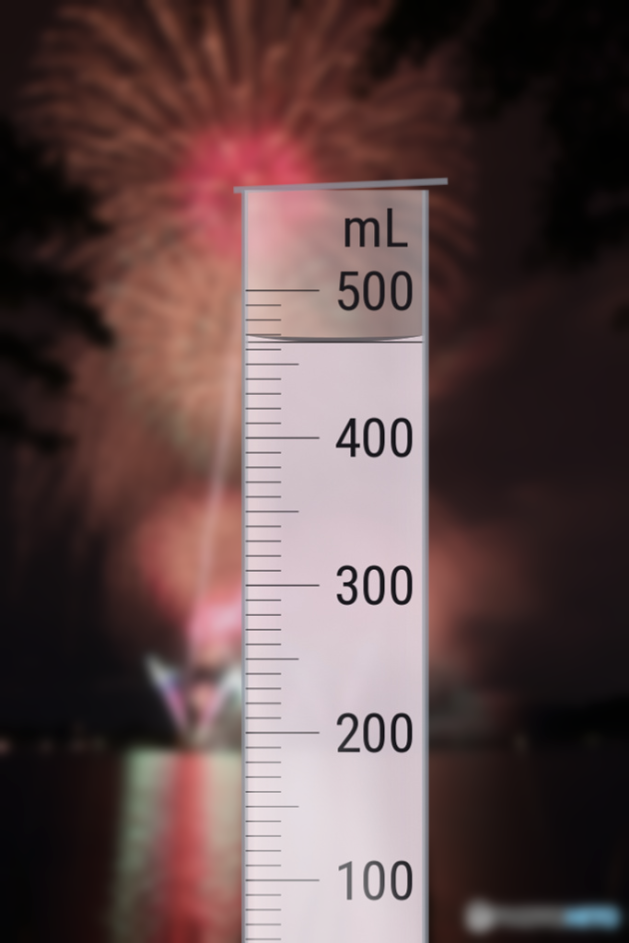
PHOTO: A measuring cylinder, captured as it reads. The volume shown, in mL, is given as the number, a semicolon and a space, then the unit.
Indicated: 465; mL
